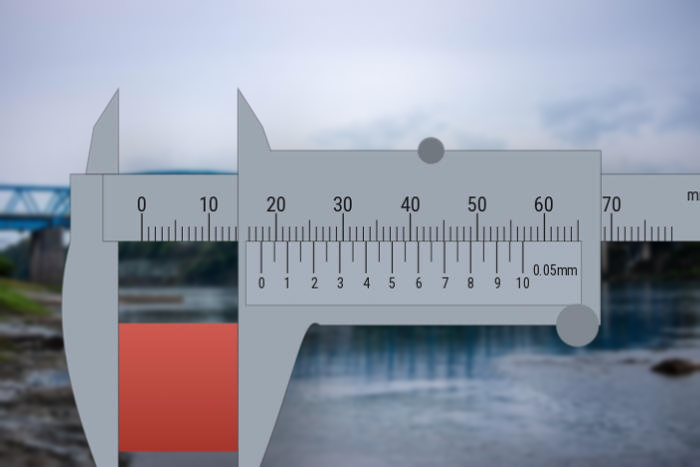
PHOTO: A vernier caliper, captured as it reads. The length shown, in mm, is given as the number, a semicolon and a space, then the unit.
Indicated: 17.8; mm
